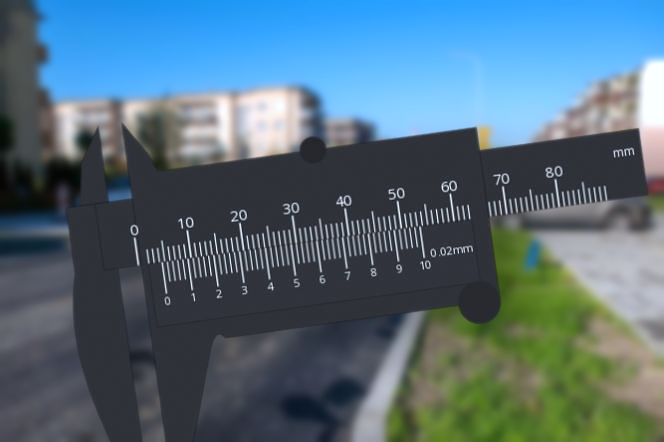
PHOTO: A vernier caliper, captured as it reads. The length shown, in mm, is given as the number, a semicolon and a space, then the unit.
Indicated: 4.5; mm
